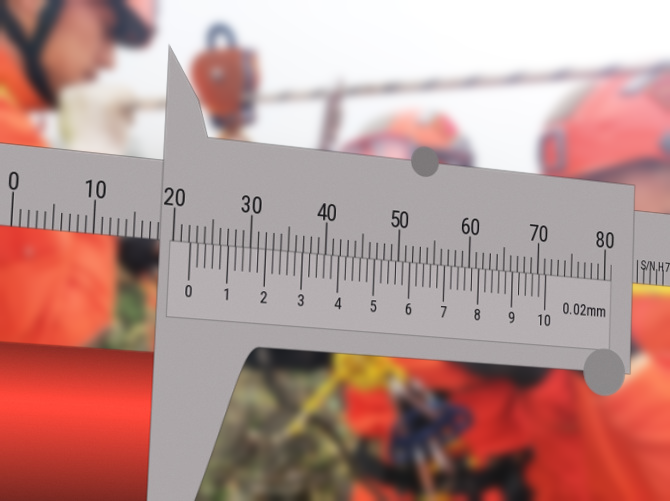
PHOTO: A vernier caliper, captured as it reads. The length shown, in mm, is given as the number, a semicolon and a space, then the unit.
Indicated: 22.2; mm
